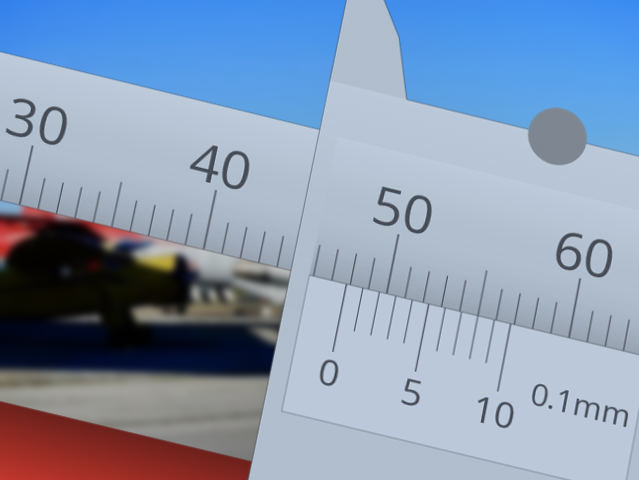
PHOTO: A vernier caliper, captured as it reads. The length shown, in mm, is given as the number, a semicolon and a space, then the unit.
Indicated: 47.8; mm
